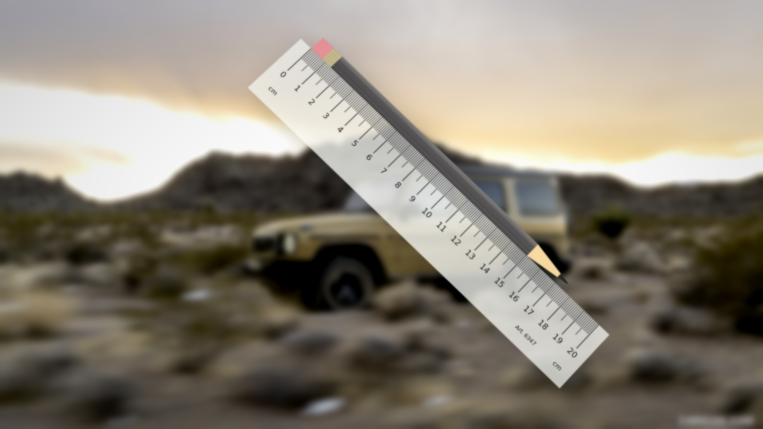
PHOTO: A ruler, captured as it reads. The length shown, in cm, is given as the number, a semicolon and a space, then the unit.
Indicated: 17.5; cm
